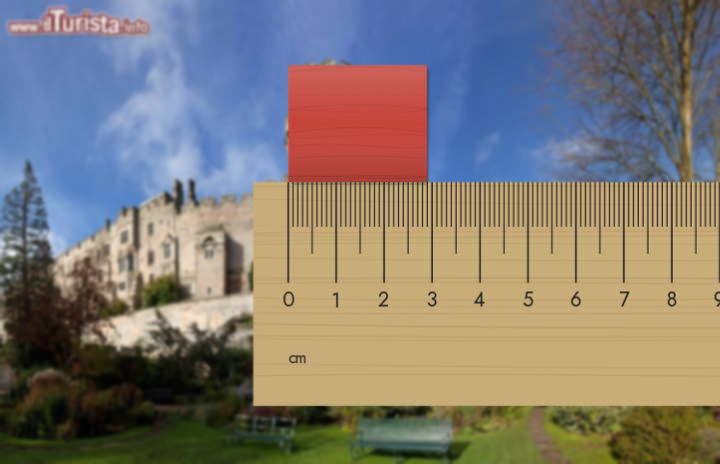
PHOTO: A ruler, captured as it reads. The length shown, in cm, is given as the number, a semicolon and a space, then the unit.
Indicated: 2.9; cm
